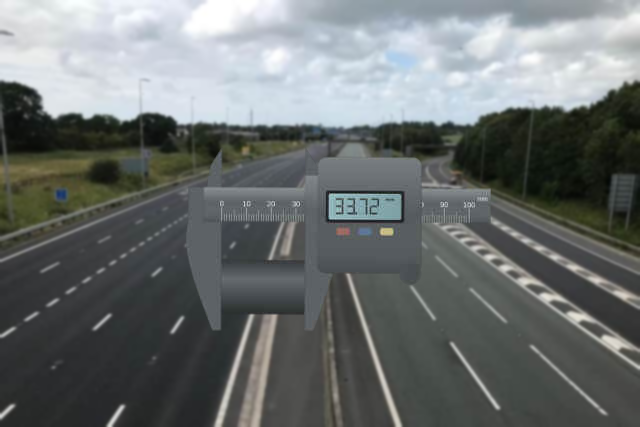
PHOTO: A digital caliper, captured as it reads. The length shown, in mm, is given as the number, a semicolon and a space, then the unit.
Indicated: 33.72; mm
